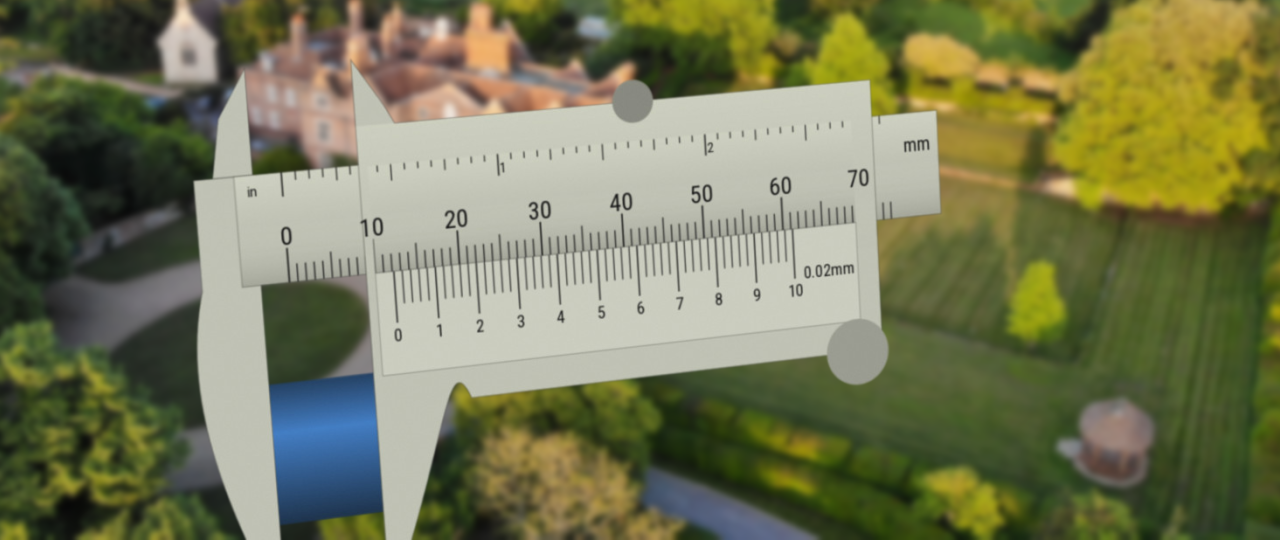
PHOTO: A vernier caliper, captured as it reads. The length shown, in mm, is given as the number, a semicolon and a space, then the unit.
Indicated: 12.2; mm
